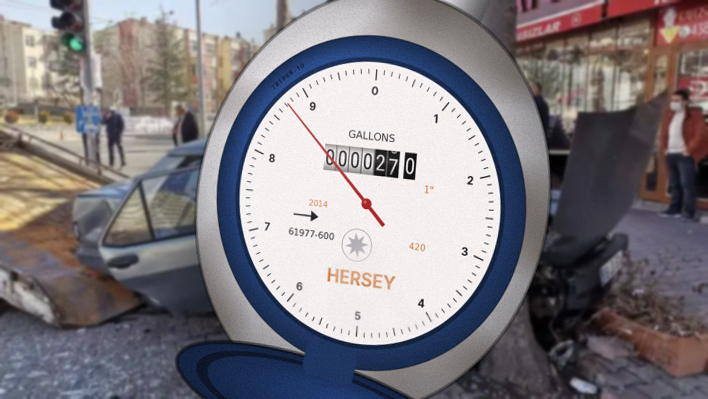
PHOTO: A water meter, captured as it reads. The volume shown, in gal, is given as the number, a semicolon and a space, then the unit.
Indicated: 268.7; gal
